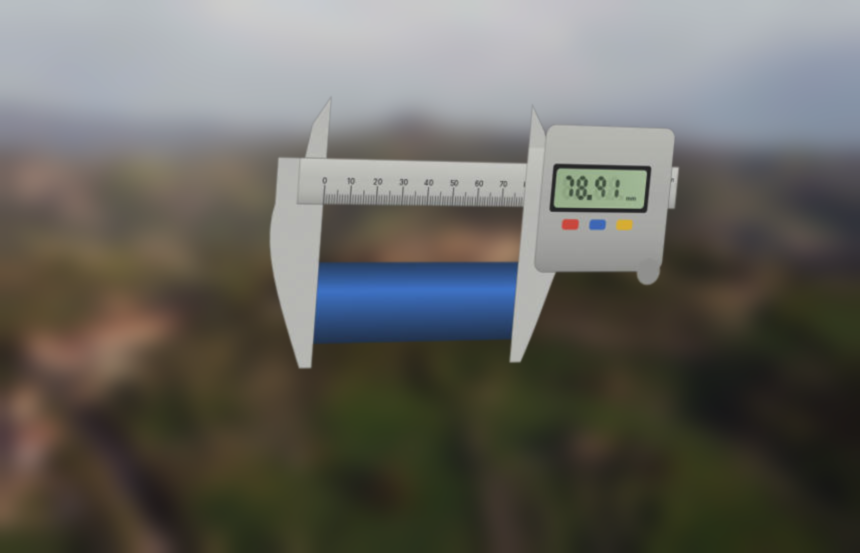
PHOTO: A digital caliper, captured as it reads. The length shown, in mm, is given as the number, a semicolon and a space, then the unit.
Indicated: 78.91; mm
